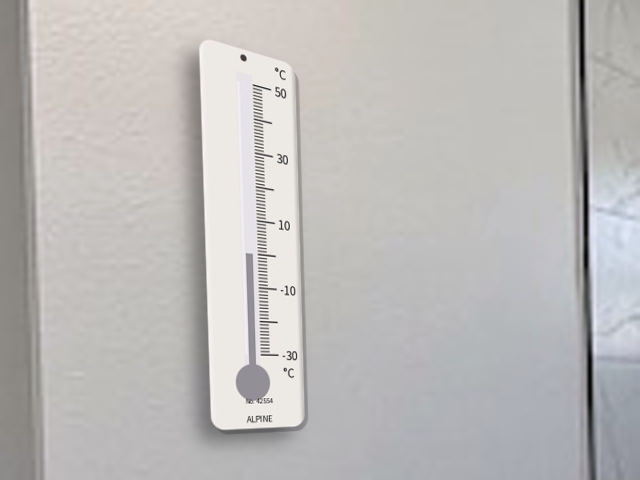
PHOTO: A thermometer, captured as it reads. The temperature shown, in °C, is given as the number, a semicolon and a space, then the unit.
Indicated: 0; °C
